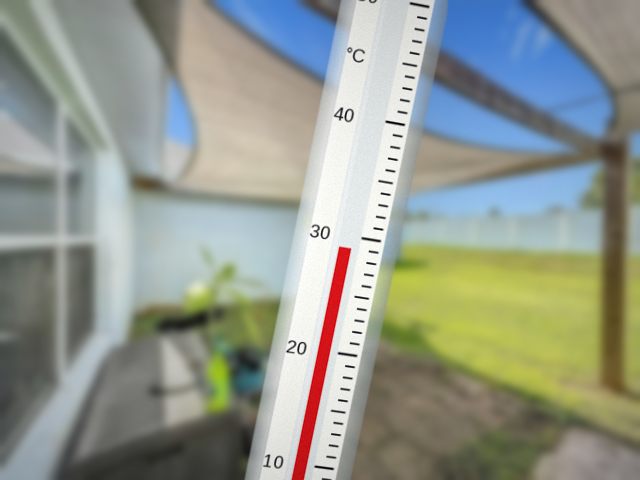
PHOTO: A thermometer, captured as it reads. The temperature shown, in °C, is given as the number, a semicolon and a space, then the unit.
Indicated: 29; °C
